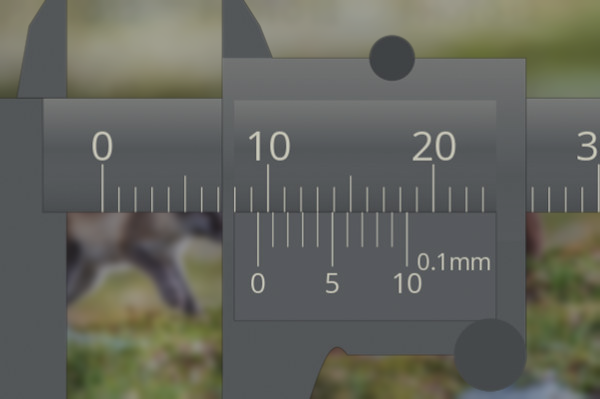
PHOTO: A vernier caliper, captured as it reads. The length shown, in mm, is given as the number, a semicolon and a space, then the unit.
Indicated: 9.4; mm
